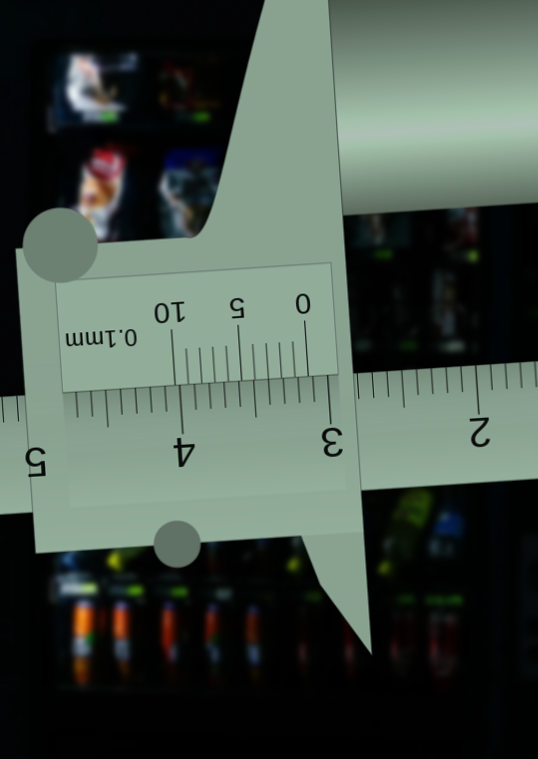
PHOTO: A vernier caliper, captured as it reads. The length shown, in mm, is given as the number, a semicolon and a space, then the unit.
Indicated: 31.3; mm
